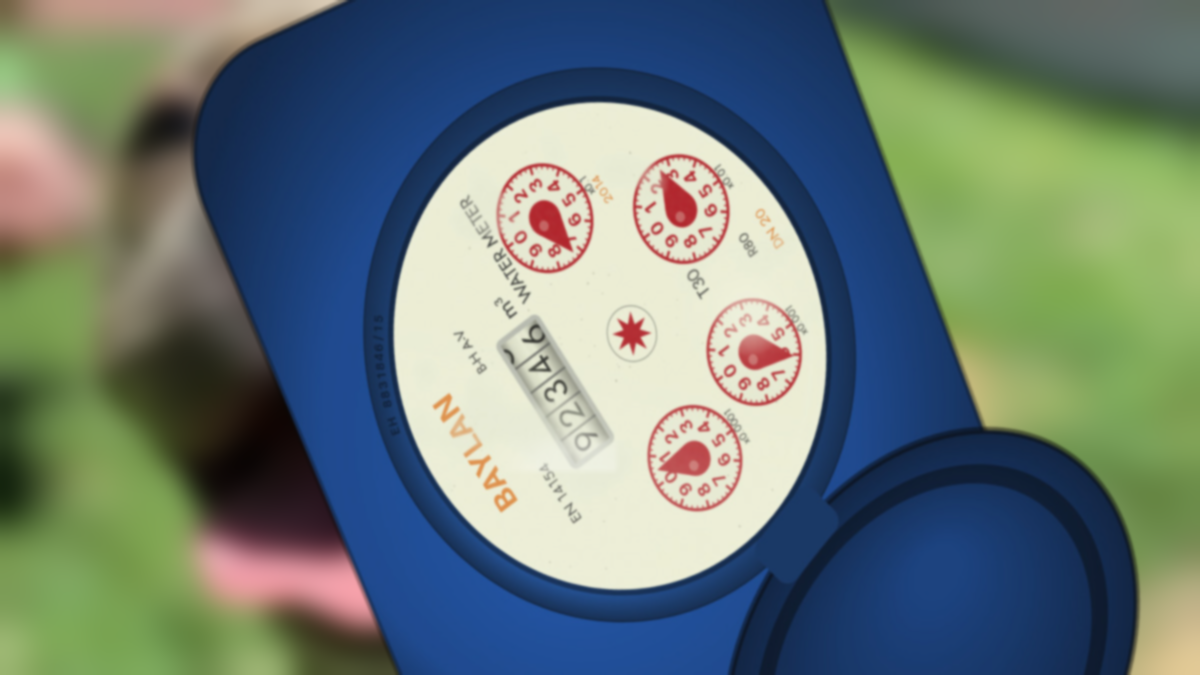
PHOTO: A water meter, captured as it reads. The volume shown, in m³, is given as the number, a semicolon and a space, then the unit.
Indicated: 92345.7260; m³
